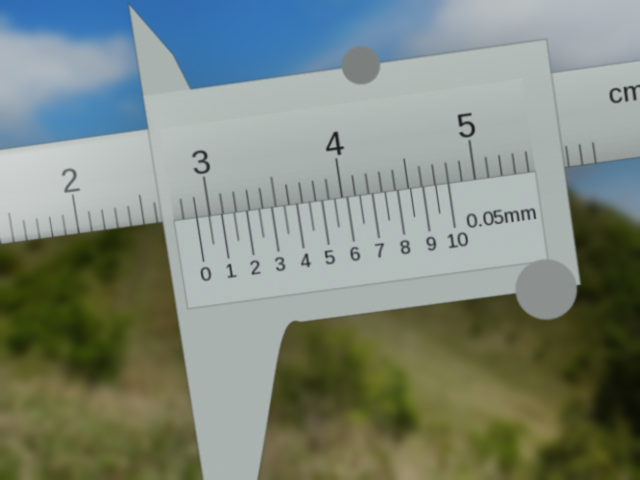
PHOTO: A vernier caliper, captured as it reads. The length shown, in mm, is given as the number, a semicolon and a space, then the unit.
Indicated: 29.0; mm
